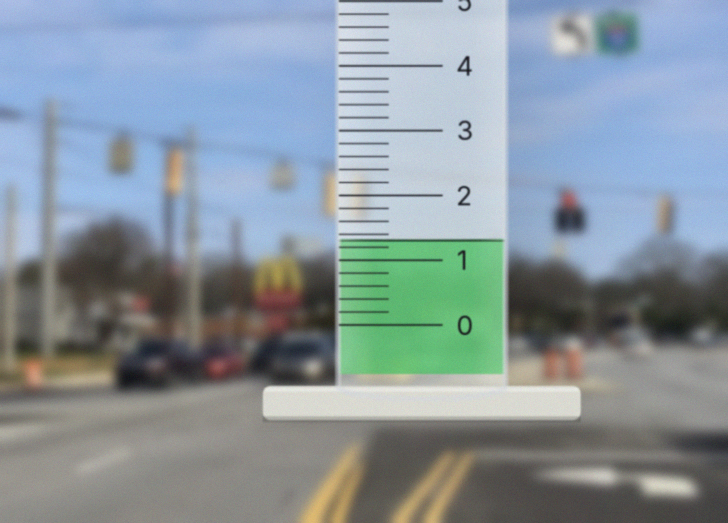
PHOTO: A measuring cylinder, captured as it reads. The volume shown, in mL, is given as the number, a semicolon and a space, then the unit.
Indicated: 1.3; mL
